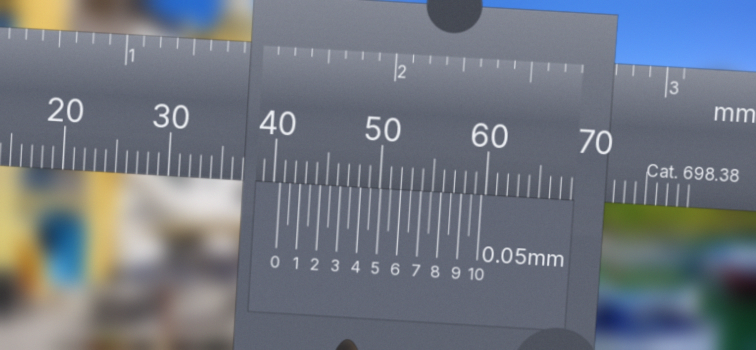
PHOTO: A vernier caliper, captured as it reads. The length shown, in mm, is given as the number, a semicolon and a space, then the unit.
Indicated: 40.6; mm
